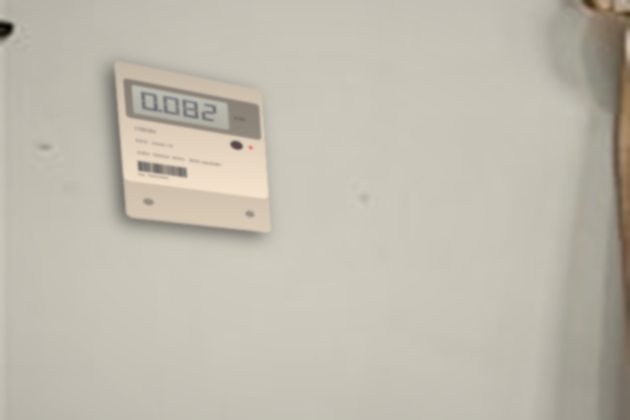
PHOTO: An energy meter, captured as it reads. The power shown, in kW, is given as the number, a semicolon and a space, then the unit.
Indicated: 0.082; kW
